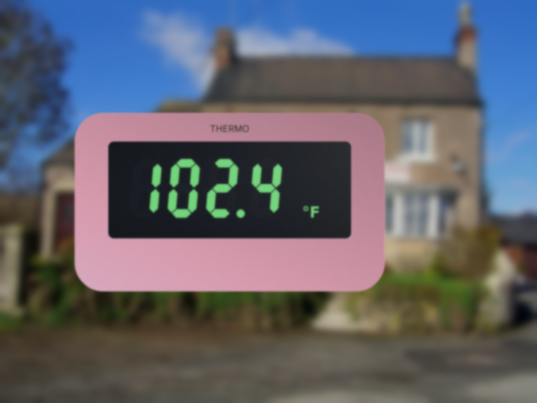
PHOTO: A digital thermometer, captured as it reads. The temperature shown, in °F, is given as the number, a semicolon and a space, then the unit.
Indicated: 102.4; °F
